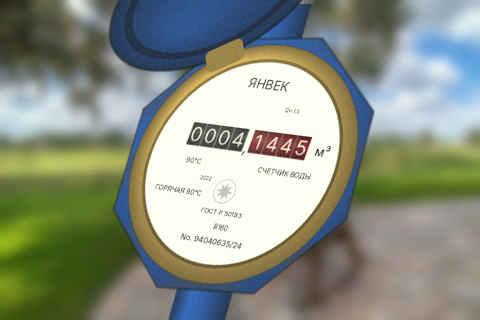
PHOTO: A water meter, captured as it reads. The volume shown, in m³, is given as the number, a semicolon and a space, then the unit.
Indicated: 4.1445; m³
